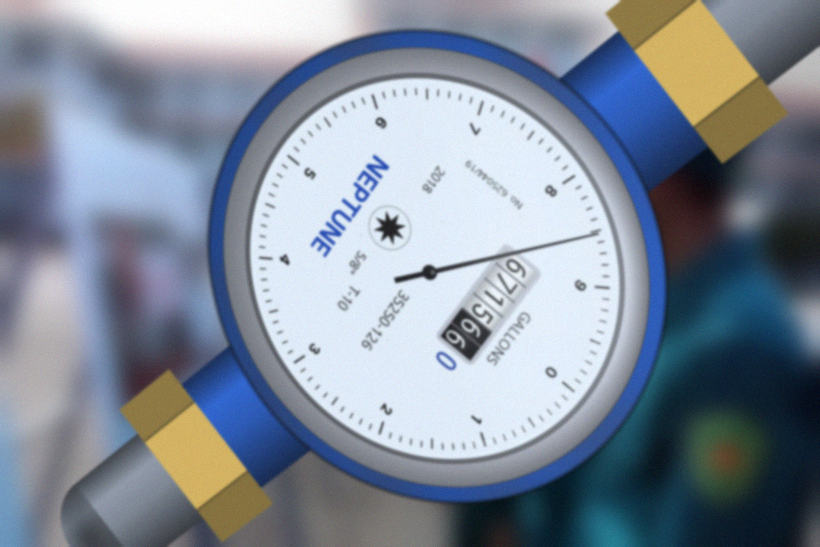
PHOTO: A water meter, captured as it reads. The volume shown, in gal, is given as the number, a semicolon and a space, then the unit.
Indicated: 6715658.5; gal
